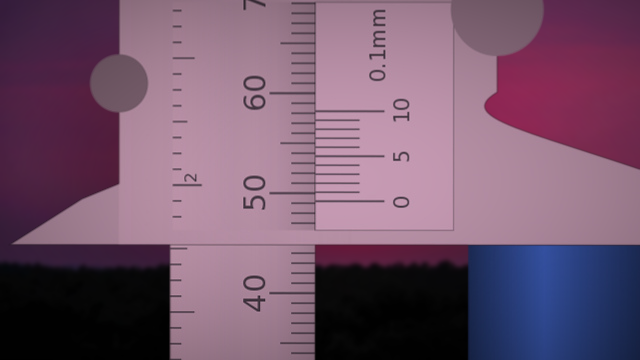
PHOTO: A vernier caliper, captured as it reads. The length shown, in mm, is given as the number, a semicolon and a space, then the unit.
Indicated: 49.2; mm
